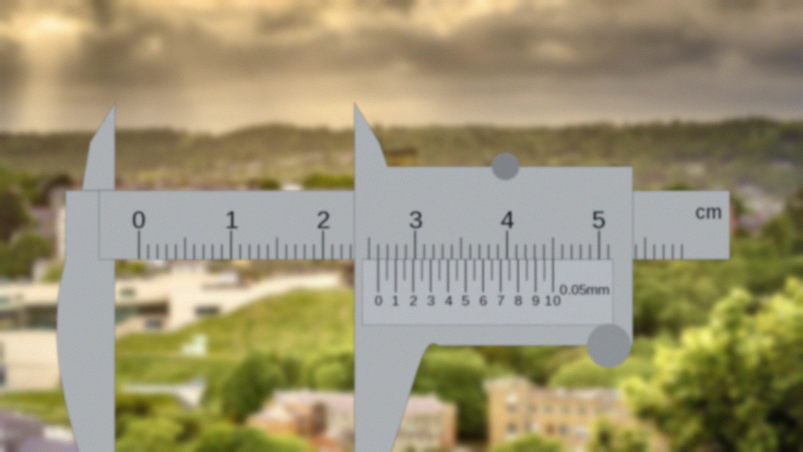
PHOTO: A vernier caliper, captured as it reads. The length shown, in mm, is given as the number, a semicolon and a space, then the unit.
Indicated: 26.0; mm
